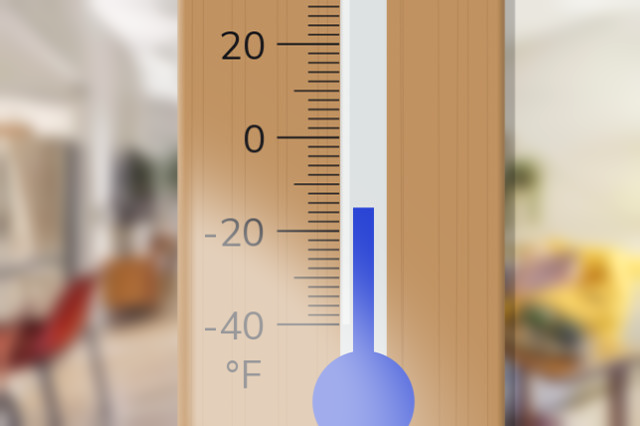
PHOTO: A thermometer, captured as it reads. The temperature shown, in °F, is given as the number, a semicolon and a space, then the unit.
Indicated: -15; °F
